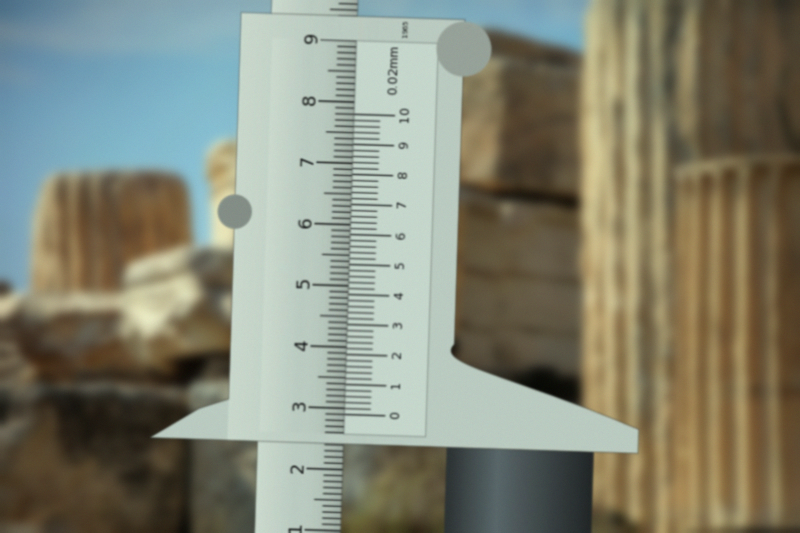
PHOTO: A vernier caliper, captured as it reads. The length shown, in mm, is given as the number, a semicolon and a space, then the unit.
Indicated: 29.0; mm
